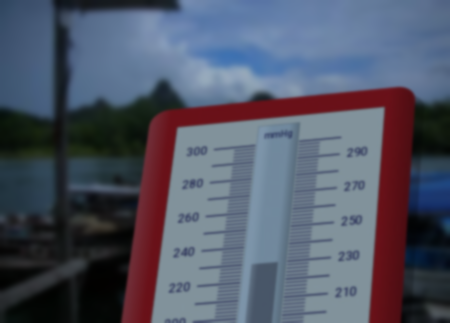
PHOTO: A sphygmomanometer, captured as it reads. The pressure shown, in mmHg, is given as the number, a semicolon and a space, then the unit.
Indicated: 230; mmHg
